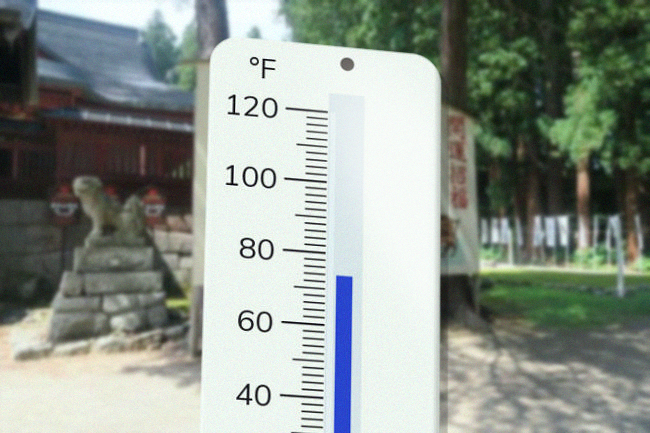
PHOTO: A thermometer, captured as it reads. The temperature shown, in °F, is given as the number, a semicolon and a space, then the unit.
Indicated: 74; °F
